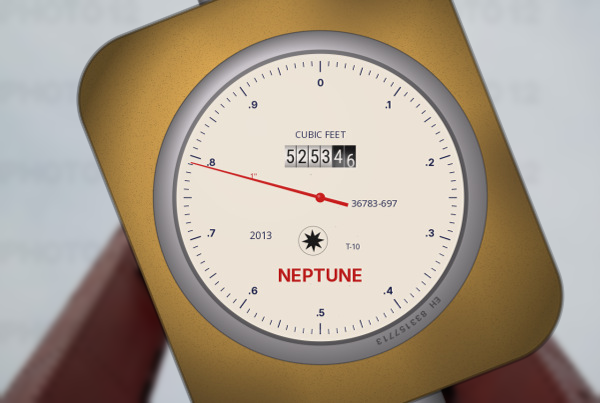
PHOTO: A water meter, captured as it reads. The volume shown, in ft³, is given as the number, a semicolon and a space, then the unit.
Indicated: 525345.79; ft³
